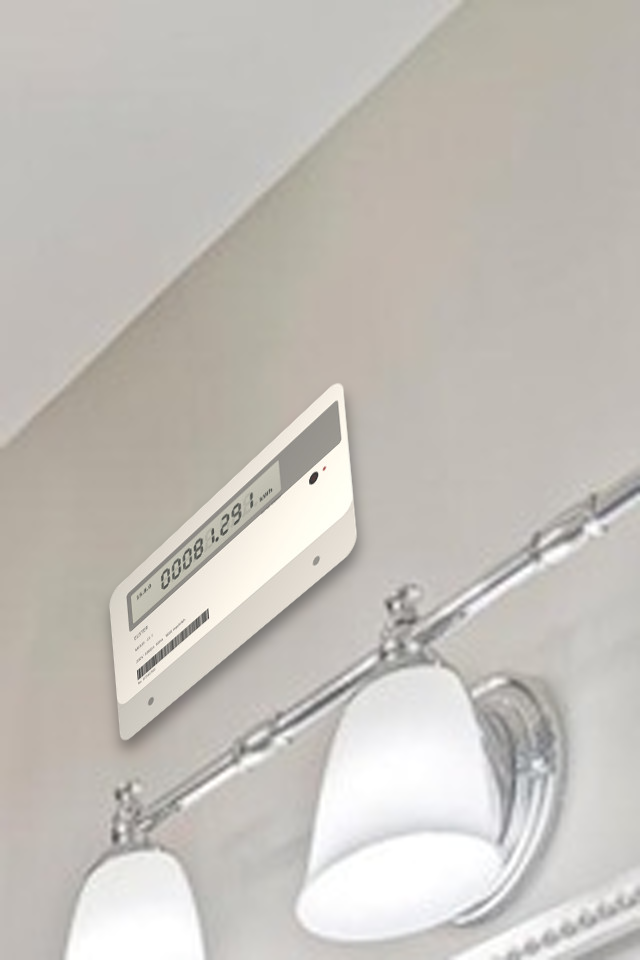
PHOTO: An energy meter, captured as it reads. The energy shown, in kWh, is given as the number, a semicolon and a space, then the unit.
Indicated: 81.291; kWh
